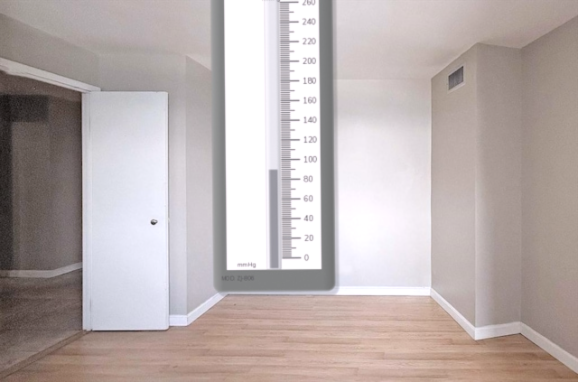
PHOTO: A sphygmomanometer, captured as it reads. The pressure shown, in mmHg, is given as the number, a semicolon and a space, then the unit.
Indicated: 90; mmHg
